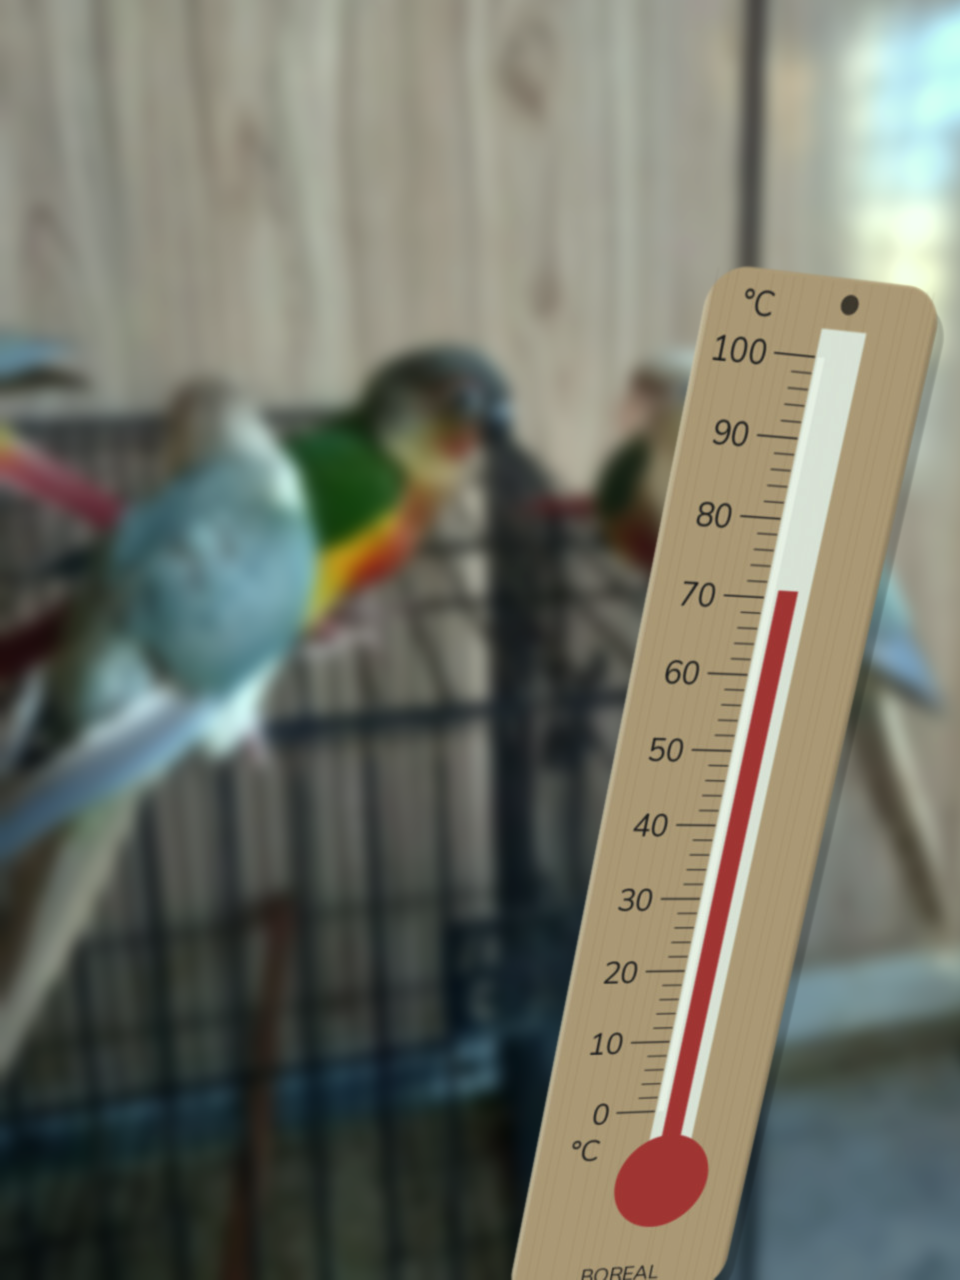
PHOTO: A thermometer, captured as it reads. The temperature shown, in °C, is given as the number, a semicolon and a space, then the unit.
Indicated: 71; °C
